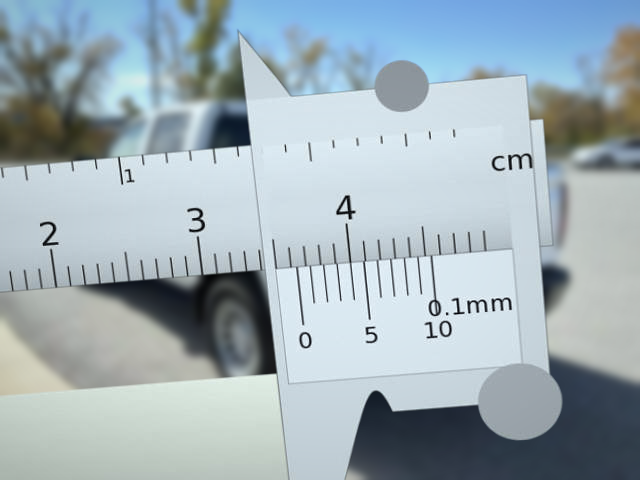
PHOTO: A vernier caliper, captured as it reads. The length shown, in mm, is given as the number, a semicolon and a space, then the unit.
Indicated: 36.4; mm
